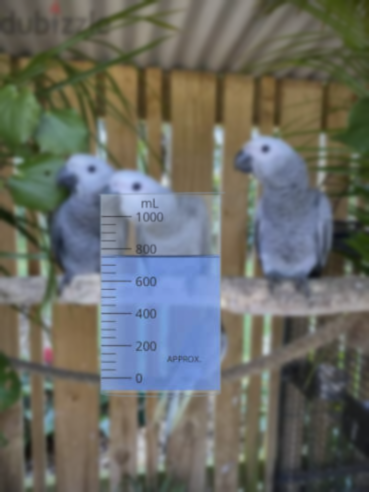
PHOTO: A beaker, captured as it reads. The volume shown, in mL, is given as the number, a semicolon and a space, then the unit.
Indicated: 750; mL
